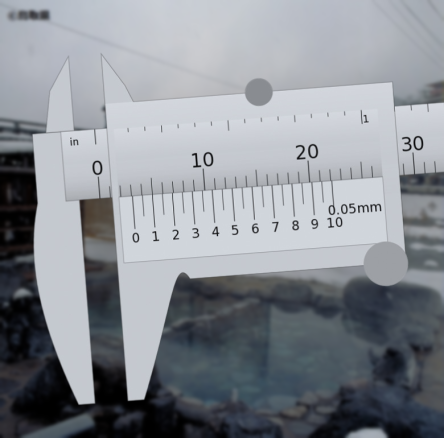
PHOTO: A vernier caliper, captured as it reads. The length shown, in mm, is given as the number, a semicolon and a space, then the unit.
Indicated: 3.1; mm
